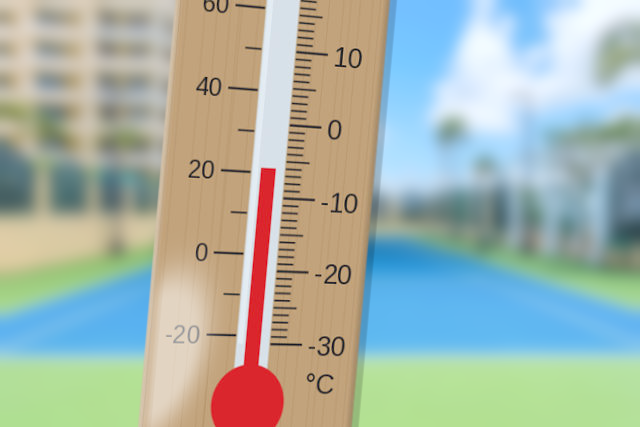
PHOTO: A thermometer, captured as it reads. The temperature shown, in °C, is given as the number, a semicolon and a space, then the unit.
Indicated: -6; °C
